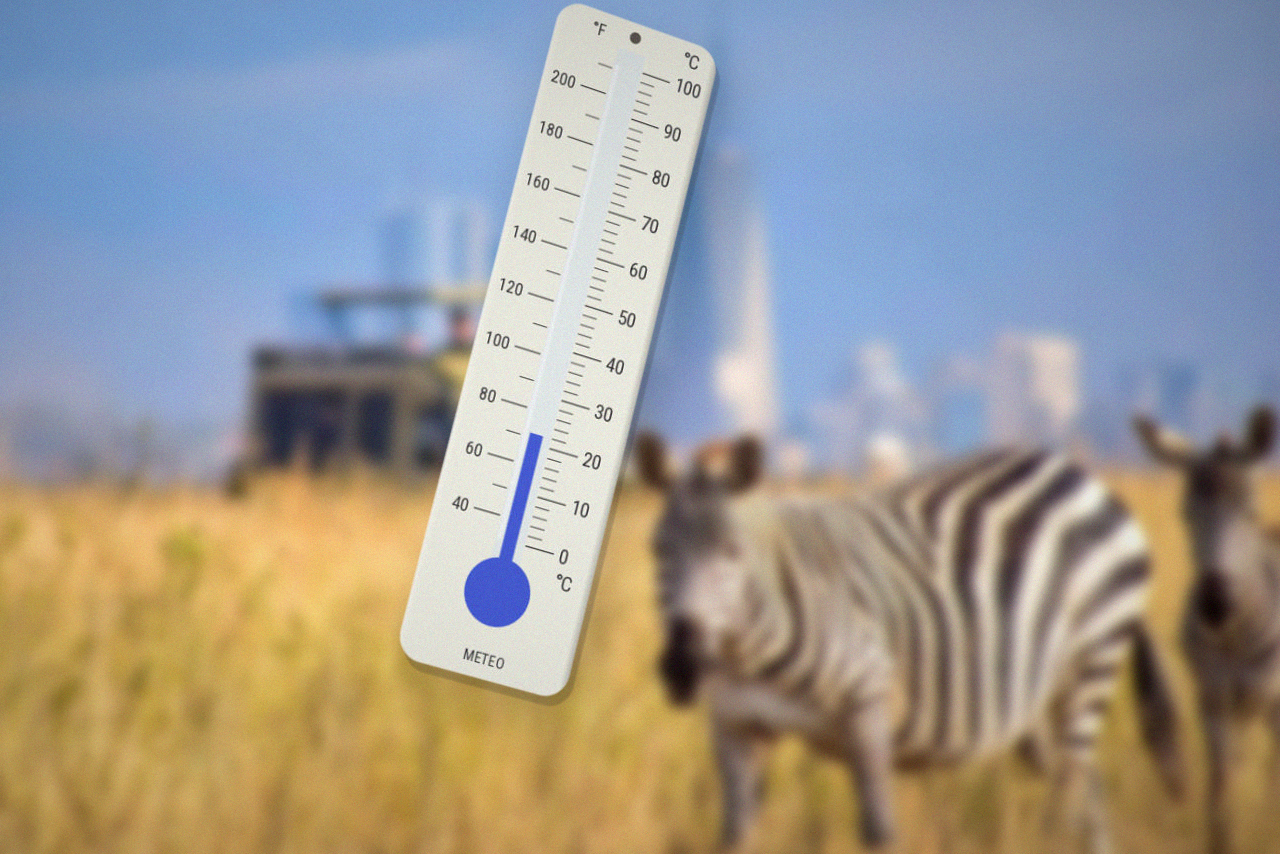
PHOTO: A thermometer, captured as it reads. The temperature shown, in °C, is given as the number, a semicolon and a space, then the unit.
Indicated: 22; °C
